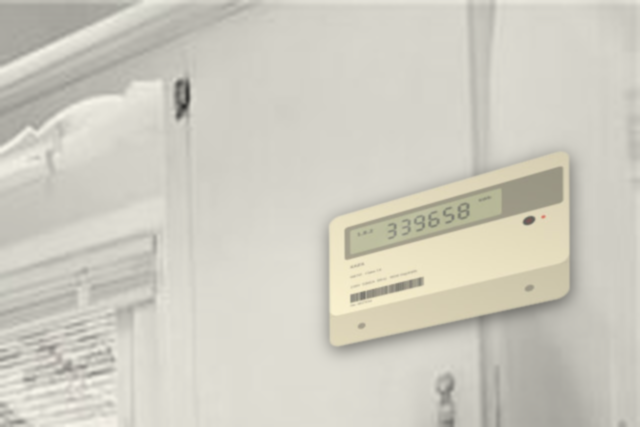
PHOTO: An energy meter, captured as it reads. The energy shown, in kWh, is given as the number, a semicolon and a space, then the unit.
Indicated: 339658; kWh
